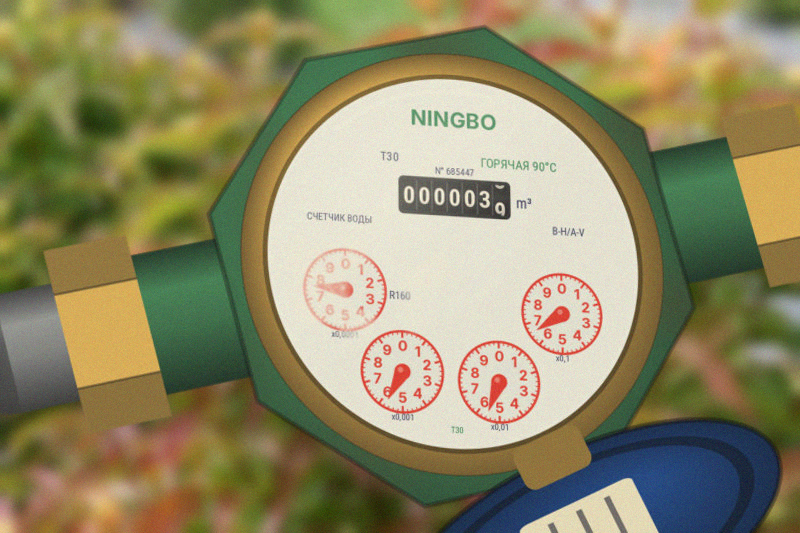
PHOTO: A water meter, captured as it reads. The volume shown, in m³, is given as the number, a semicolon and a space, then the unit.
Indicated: 38.6557; m³
